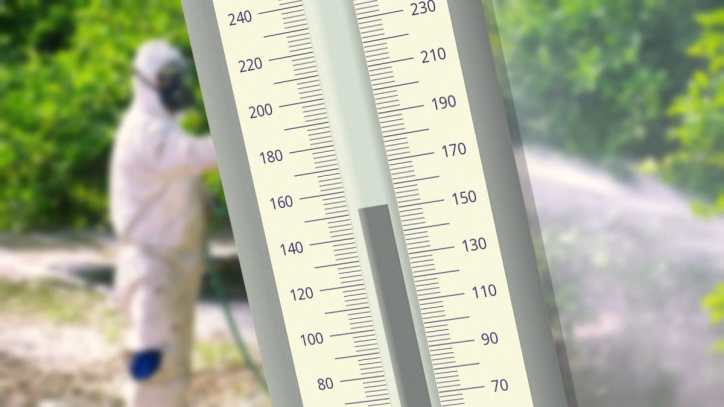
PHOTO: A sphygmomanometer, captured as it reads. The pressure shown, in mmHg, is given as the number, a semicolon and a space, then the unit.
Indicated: 152; mmHg
